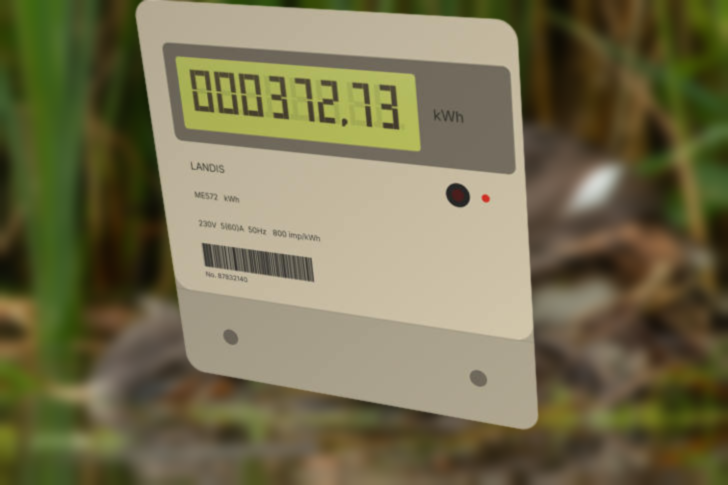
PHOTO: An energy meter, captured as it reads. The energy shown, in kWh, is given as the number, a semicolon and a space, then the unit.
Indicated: 372.73; kWh
